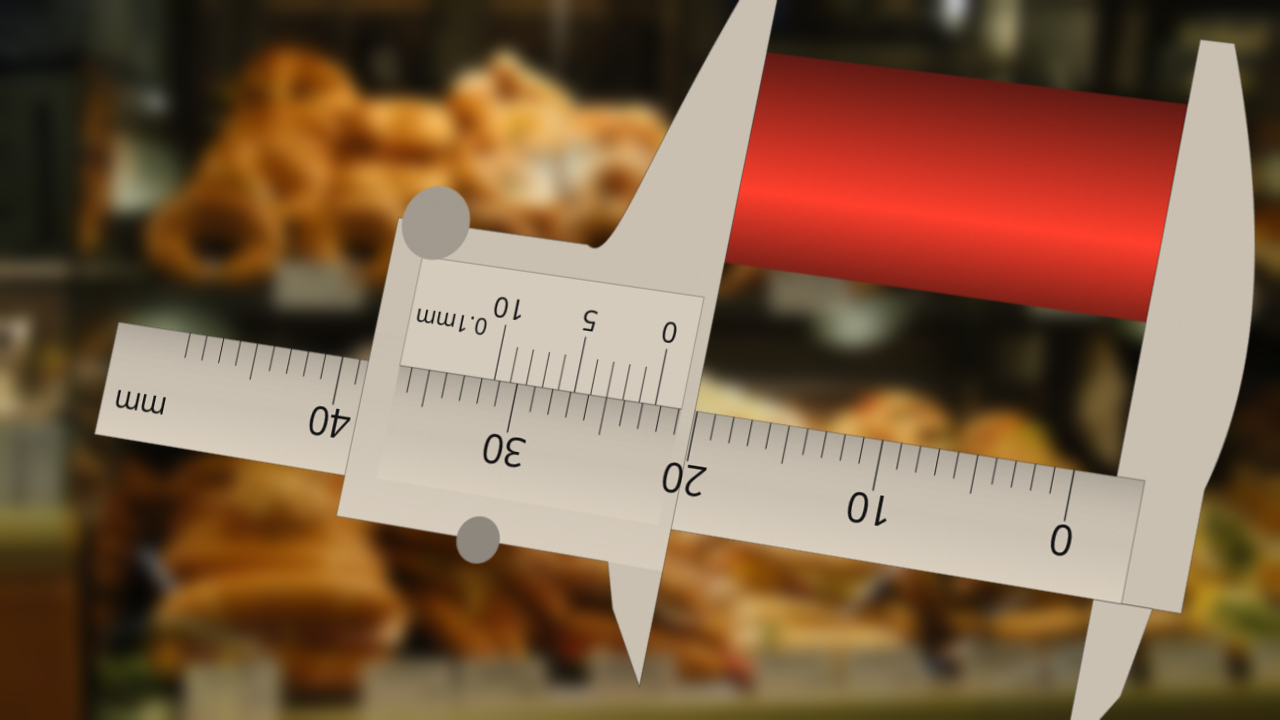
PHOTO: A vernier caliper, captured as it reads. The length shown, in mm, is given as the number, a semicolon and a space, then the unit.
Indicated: 22.3; mm
